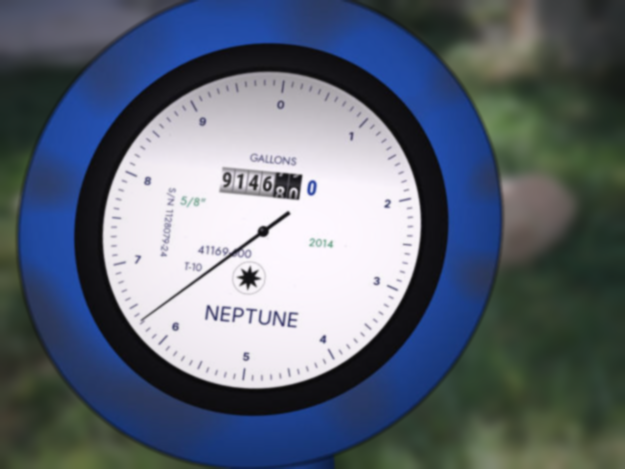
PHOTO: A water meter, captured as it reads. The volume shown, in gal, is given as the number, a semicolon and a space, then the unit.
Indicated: 9146796.3; gal
